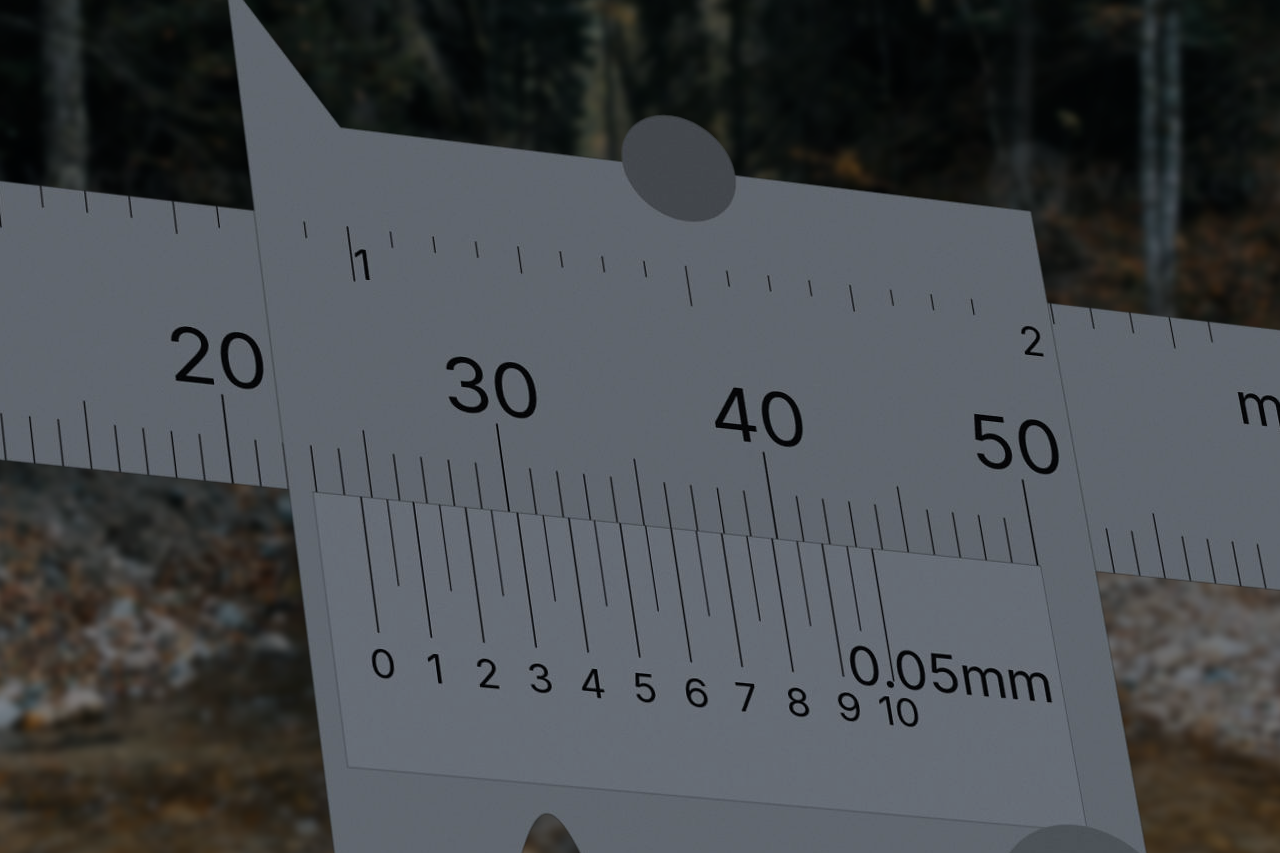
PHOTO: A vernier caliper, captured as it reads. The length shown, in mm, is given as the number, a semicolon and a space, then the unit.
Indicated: 24.60; mm
